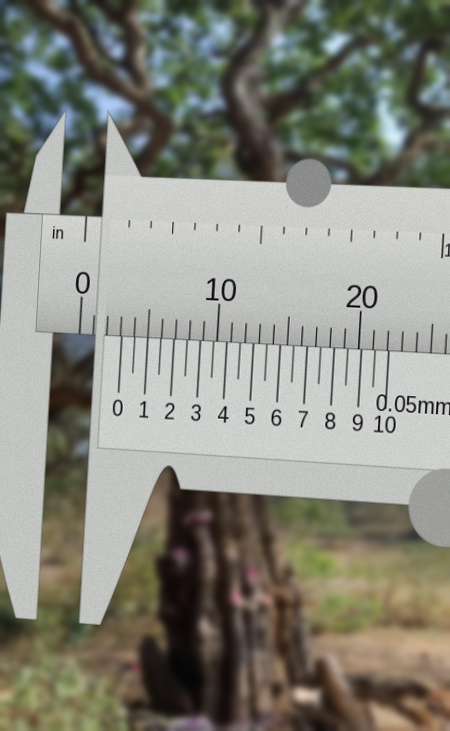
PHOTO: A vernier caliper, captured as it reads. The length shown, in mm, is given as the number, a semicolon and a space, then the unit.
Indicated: 3.1; mm
